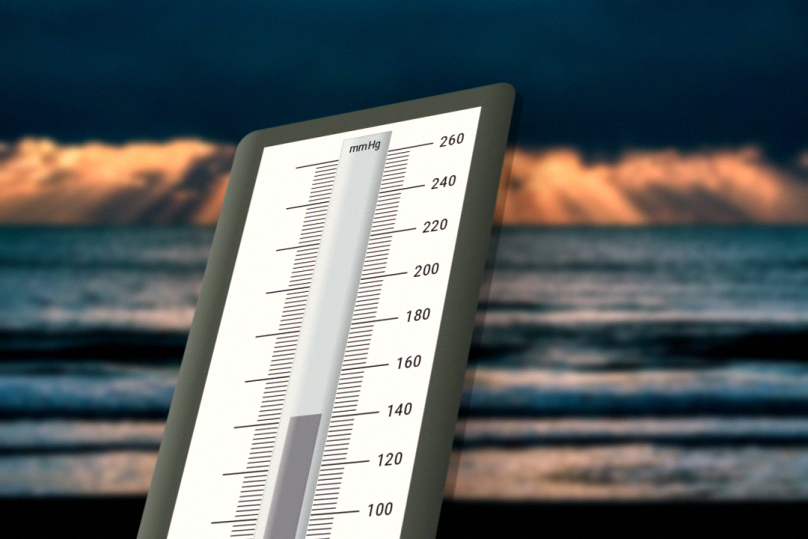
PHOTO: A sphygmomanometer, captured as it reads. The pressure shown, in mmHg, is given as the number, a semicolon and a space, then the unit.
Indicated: 142; mmHg
